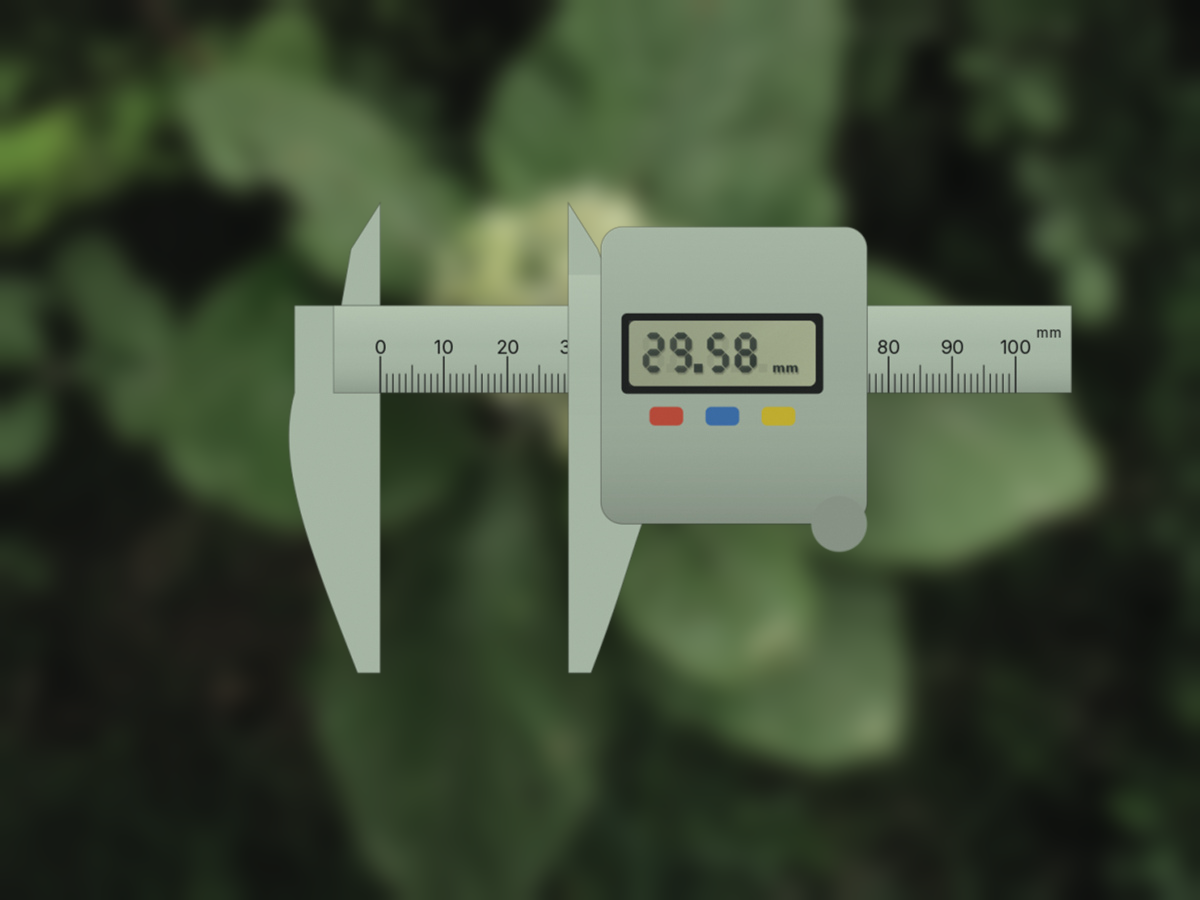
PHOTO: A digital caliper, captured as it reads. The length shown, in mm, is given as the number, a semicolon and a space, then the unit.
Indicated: 29.58; mm
